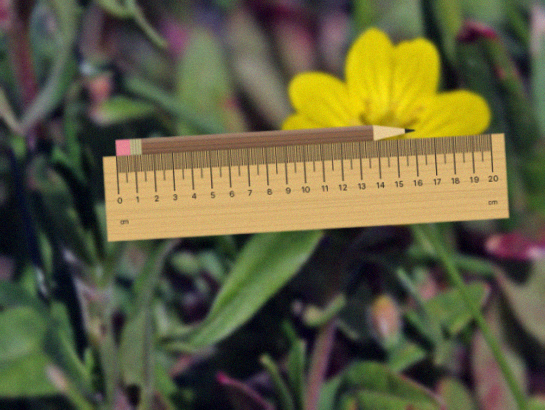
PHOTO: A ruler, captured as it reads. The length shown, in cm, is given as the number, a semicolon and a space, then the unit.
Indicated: 16; cm
